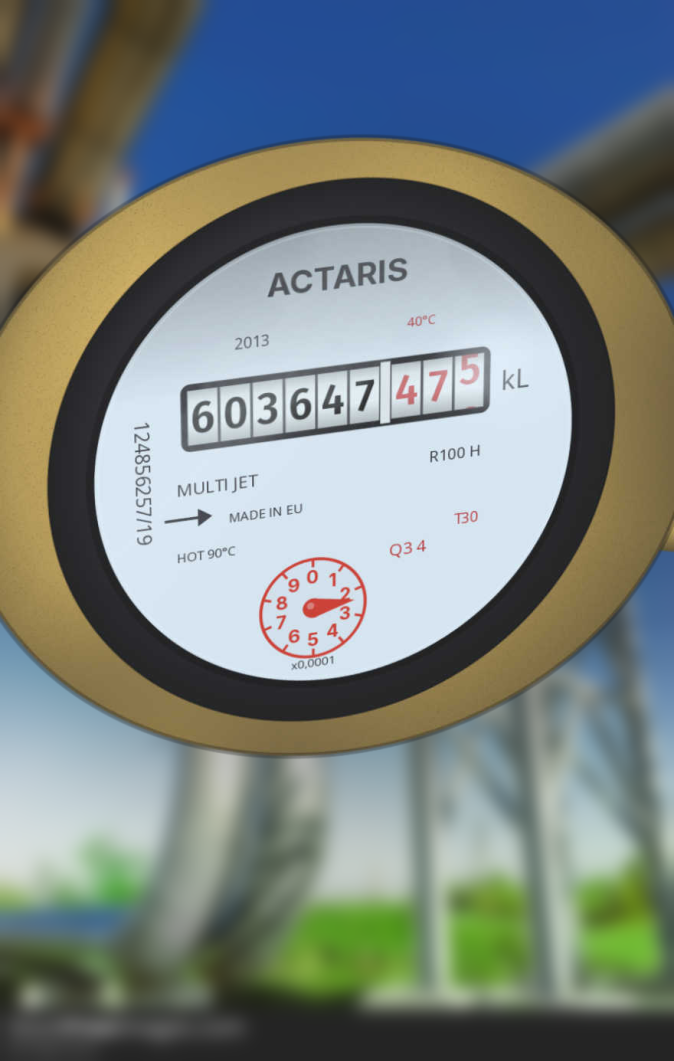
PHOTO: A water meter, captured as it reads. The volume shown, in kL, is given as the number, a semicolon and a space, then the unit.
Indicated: 603647.4752; kL
